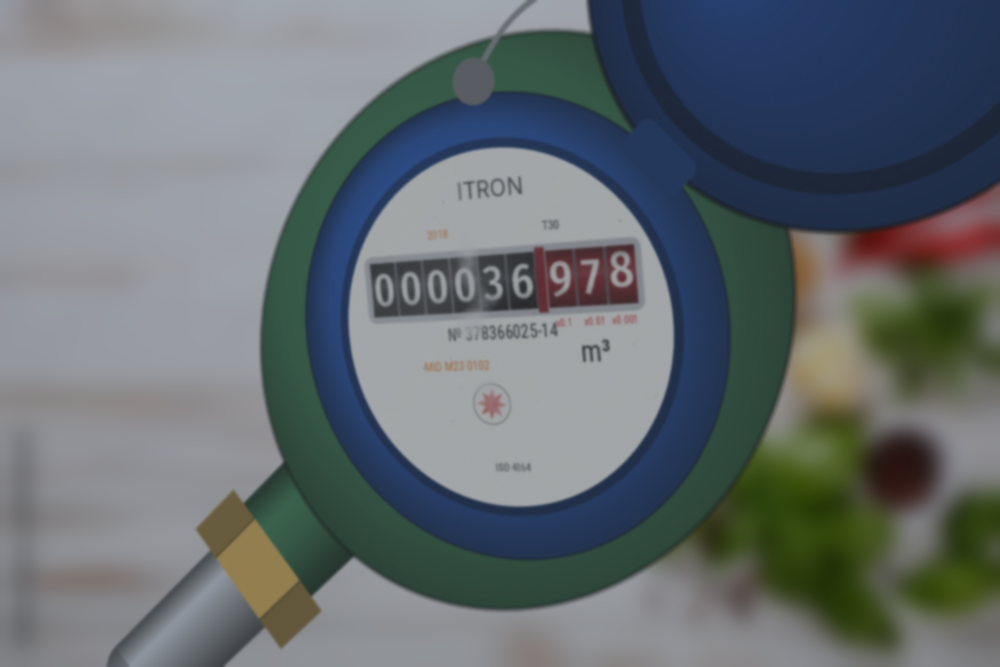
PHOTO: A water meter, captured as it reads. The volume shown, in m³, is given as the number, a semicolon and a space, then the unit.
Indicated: 36.978; m³
